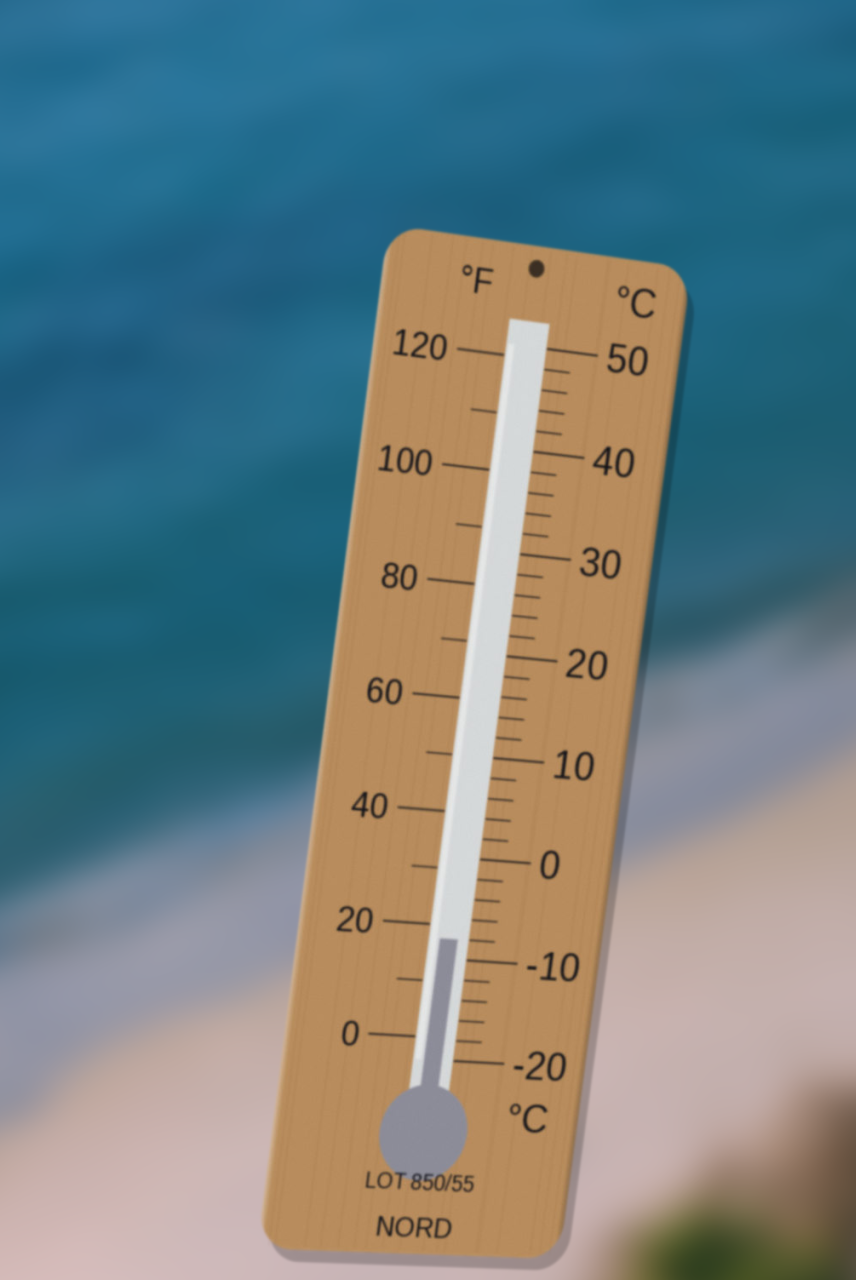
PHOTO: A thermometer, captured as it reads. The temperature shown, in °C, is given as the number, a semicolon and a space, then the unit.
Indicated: -8; °C
